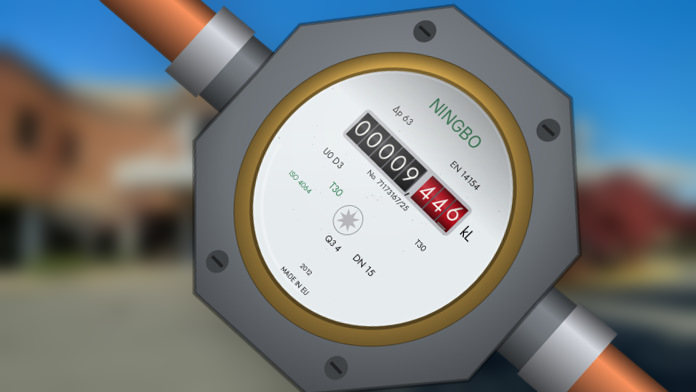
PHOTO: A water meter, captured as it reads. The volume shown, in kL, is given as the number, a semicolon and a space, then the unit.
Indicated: 9.446; kL
